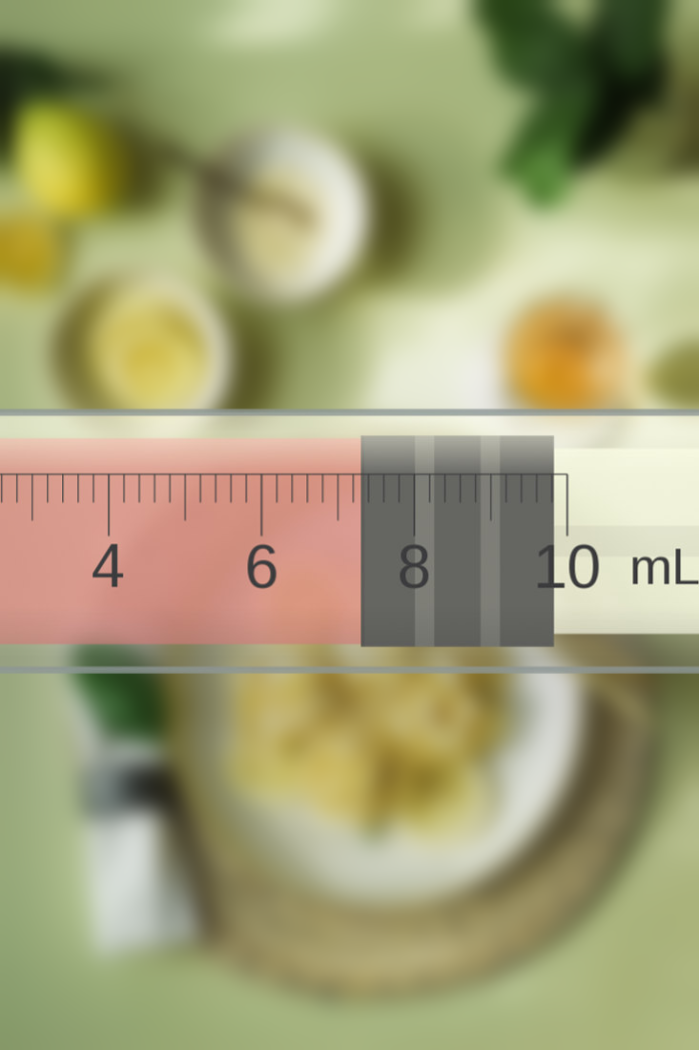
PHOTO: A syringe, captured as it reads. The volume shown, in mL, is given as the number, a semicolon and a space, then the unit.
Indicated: 7.3; mL
